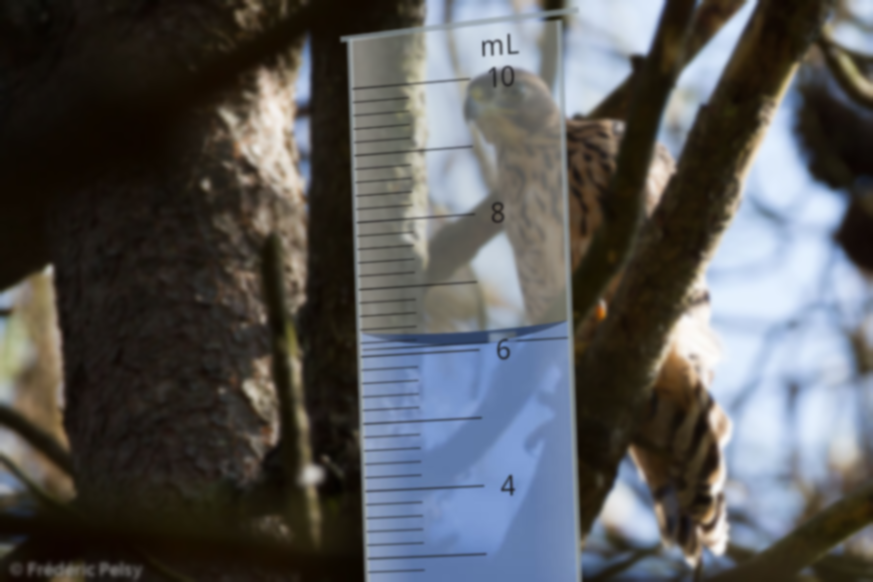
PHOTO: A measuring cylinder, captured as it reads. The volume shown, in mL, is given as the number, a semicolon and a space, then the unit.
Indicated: 6.1; mL
